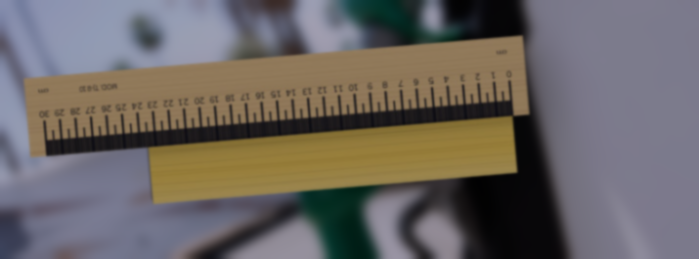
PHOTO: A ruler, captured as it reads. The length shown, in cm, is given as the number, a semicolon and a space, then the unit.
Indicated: 23.5; cm
